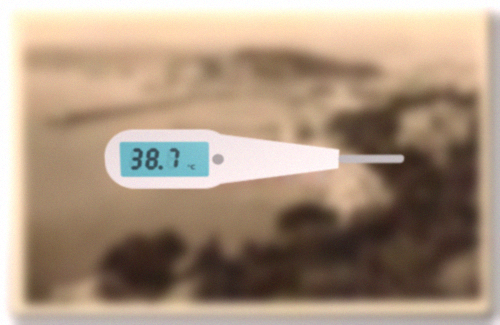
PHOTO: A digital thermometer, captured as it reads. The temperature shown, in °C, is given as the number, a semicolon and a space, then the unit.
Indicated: 38.7; °C
